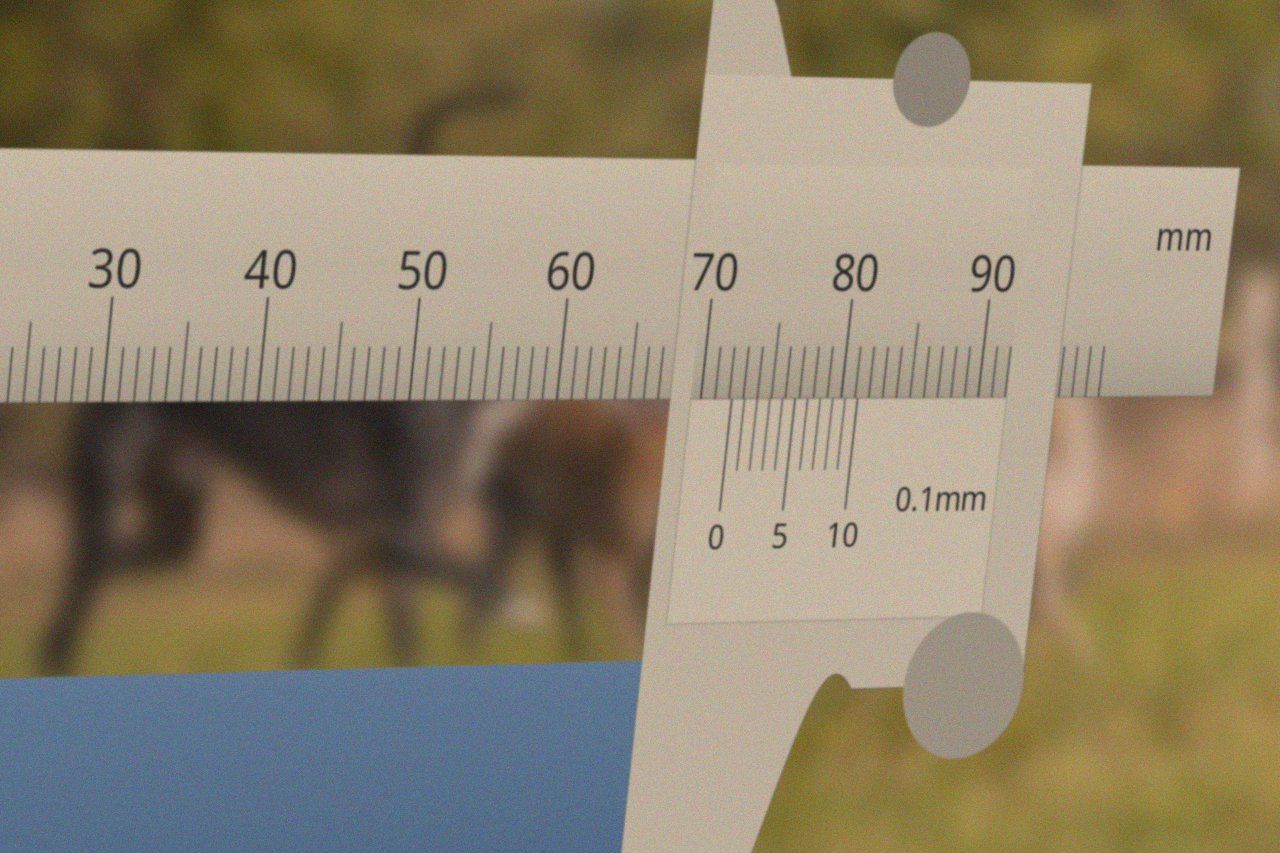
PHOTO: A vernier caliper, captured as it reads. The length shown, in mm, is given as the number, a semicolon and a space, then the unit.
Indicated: 72.2; mm
